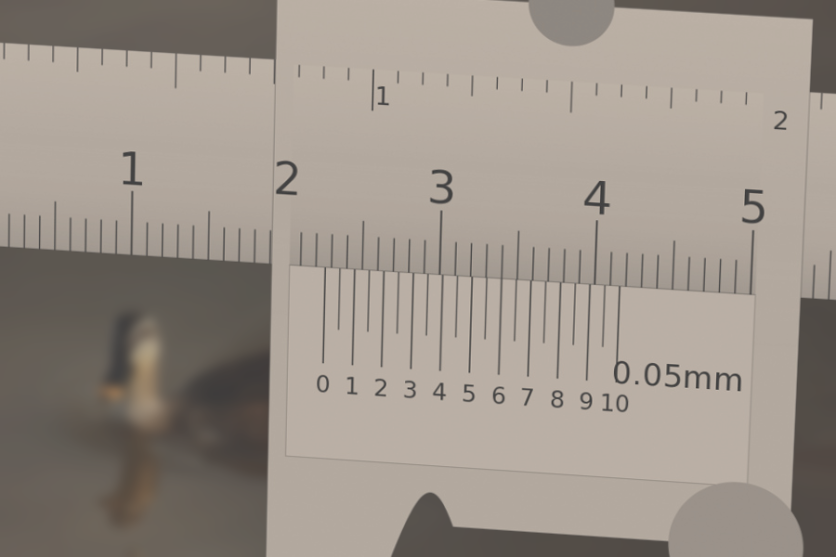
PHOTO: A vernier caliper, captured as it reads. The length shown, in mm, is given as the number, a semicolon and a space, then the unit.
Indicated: 22.6; mm
